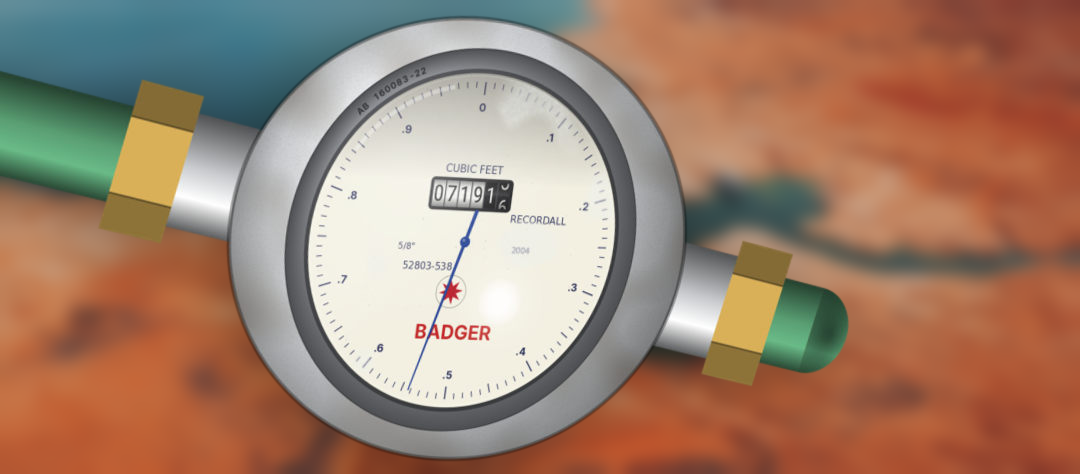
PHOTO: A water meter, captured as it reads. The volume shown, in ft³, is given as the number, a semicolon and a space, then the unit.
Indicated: 71915.54; ft³
